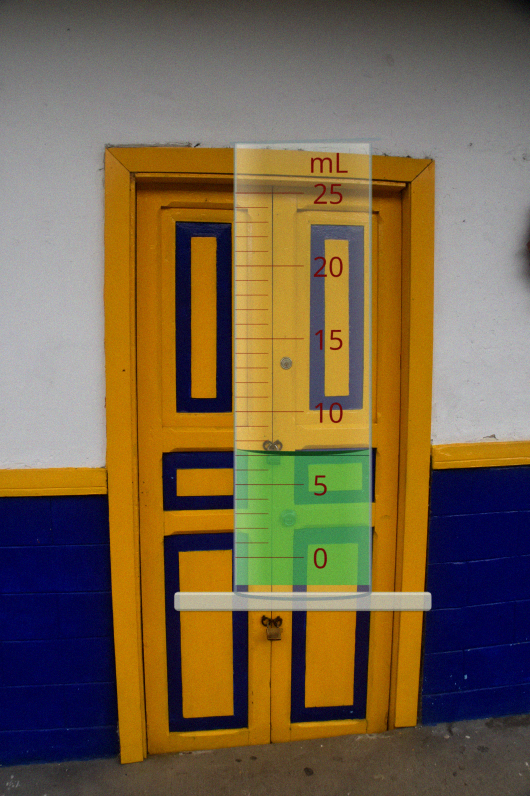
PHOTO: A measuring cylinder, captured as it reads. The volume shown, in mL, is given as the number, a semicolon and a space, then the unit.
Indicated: 7; mL
